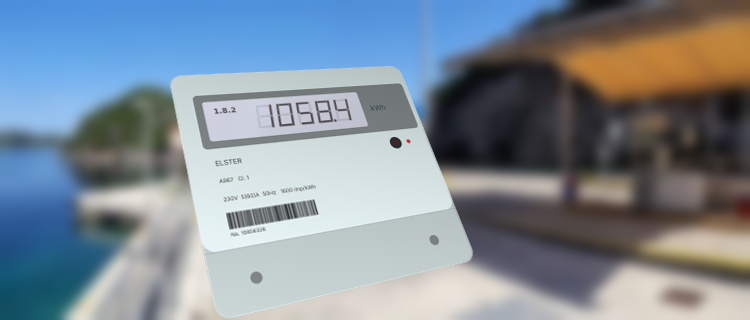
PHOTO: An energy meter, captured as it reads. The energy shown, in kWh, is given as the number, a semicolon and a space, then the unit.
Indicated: 1058.4; kWh
